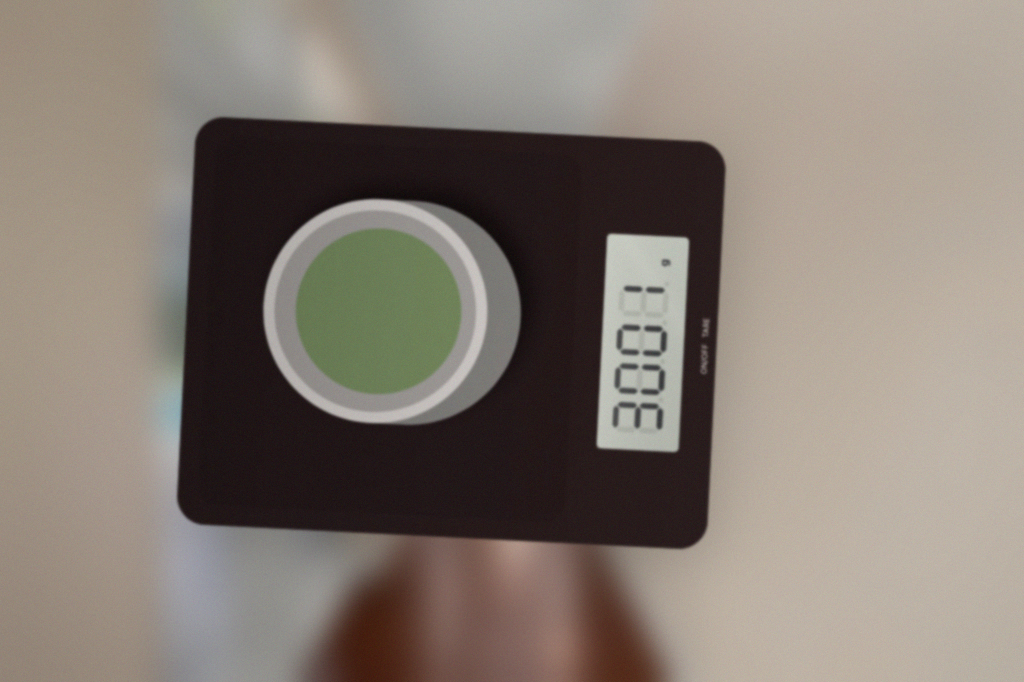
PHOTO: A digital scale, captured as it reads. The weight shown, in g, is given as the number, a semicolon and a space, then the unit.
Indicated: 3001; g
